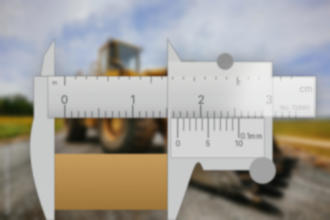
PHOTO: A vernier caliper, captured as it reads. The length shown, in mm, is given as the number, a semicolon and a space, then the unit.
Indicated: 16.6; mm
